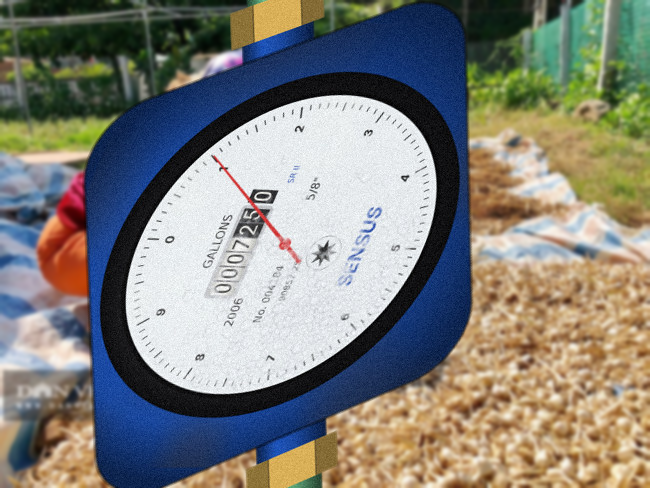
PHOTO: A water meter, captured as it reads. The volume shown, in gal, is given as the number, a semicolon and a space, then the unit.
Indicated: 7251.0; gal
